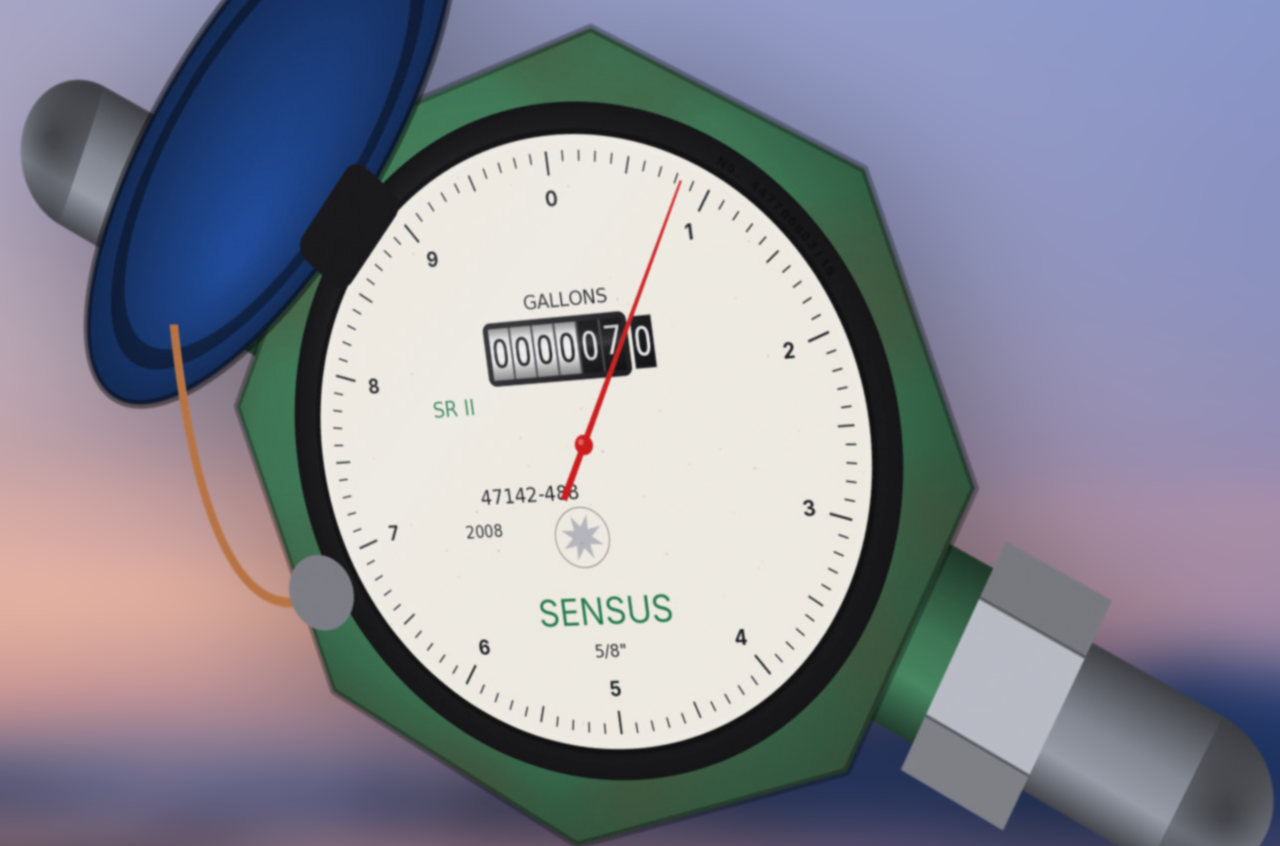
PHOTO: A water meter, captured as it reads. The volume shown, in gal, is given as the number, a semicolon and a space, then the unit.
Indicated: 70.8; gal
